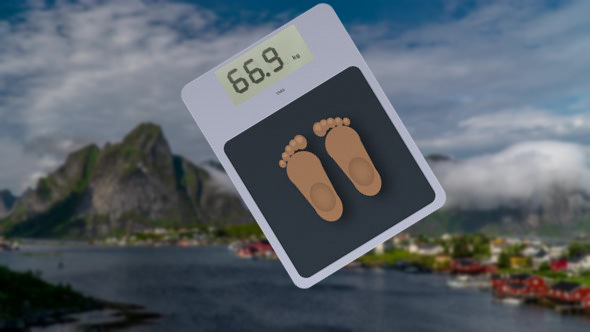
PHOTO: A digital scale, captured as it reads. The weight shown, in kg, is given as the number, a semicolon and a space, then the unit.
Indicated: 66.9; kg
